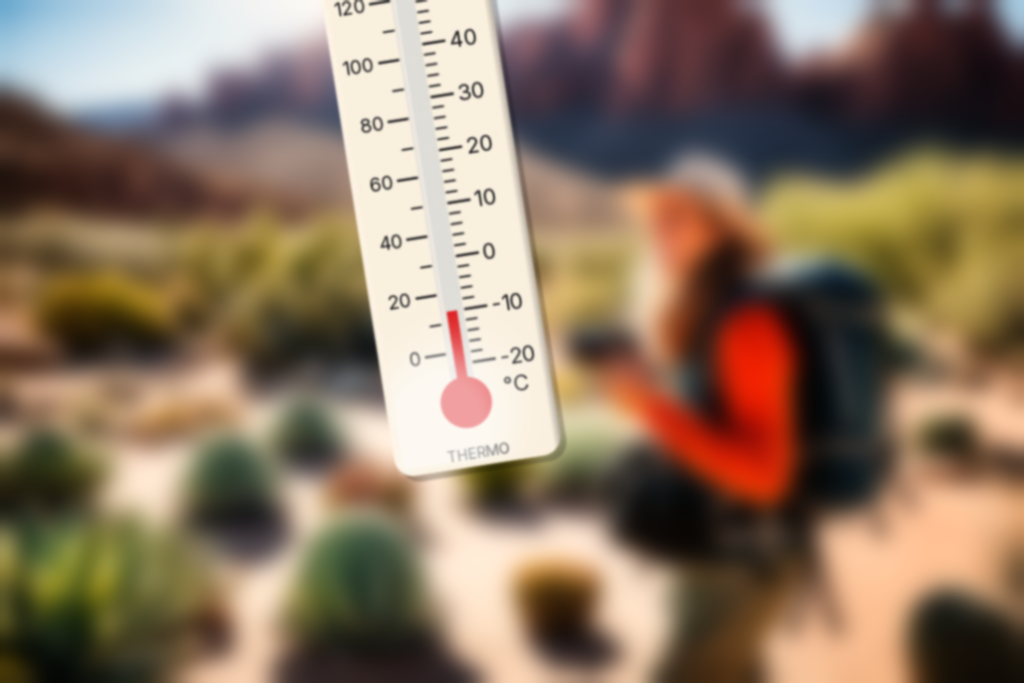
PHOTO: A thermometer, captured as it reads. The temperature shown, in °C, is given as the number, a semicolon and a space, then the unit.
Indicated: -10; °C
